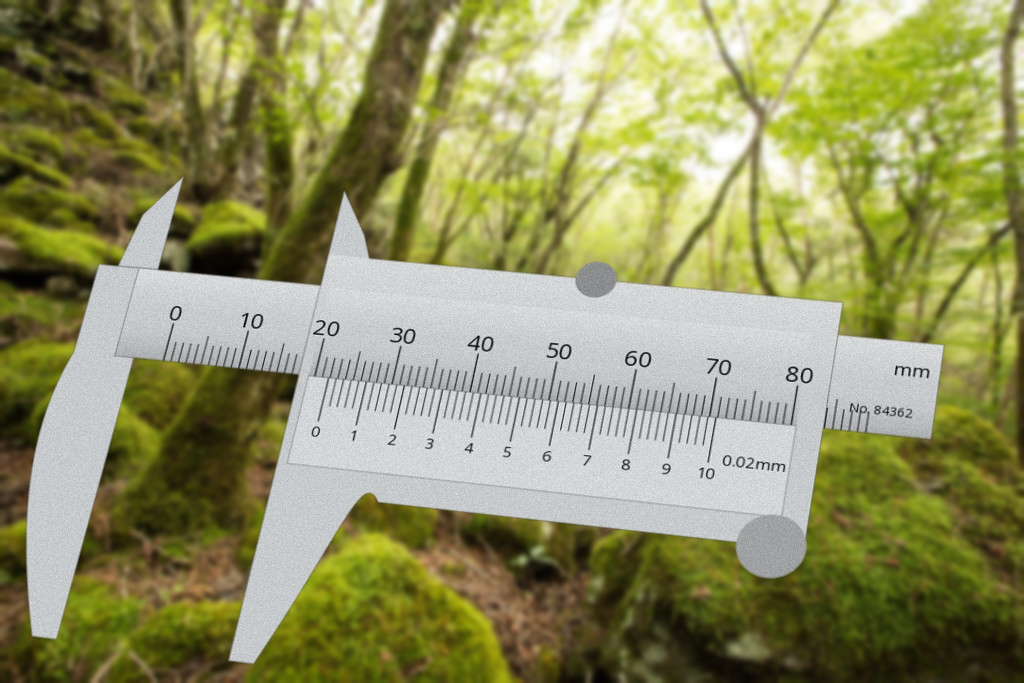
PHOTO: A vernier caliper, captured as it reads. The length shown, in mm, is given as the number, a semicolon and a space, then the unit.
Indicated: 21.8; mm
